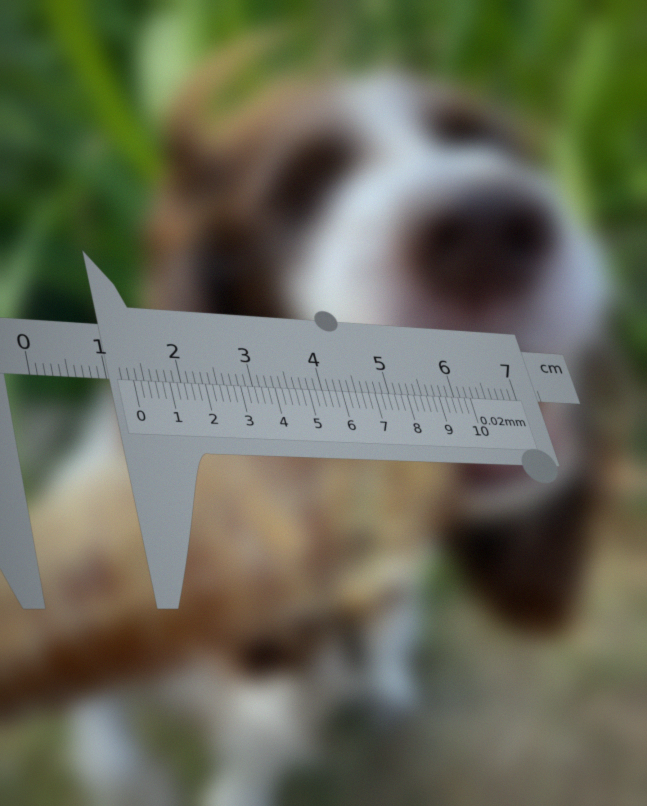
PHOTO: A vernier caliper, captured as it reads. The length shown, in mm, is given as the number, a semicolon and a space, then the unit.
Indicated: 13.6; mm
